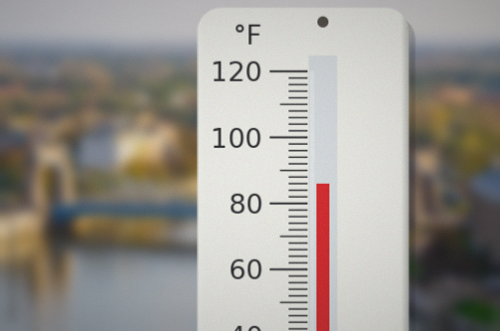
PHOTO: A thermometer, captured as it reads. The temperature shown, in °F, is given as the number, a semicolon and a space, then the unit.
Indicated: 86; °F
